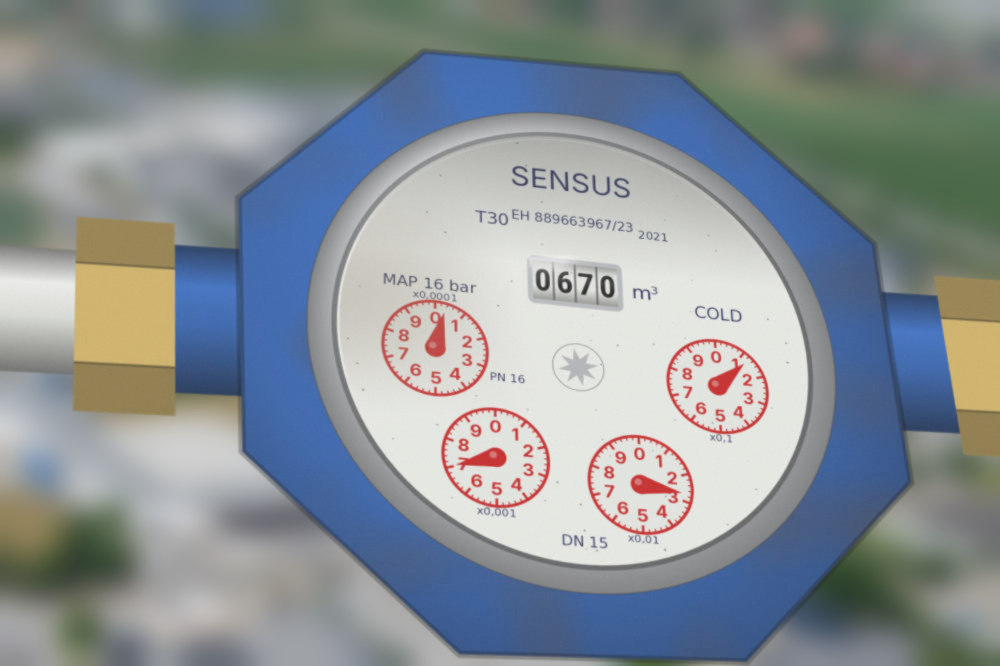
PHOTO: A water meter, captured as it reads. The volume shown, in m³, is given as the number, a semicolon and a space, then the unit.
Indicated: 670.1270; m³
